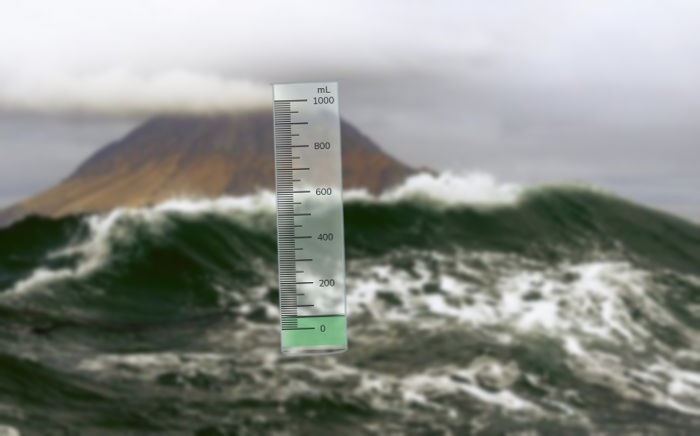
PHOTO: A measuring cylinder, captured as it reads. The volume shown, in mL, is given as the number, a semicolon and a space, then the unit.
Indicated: 50; mL
